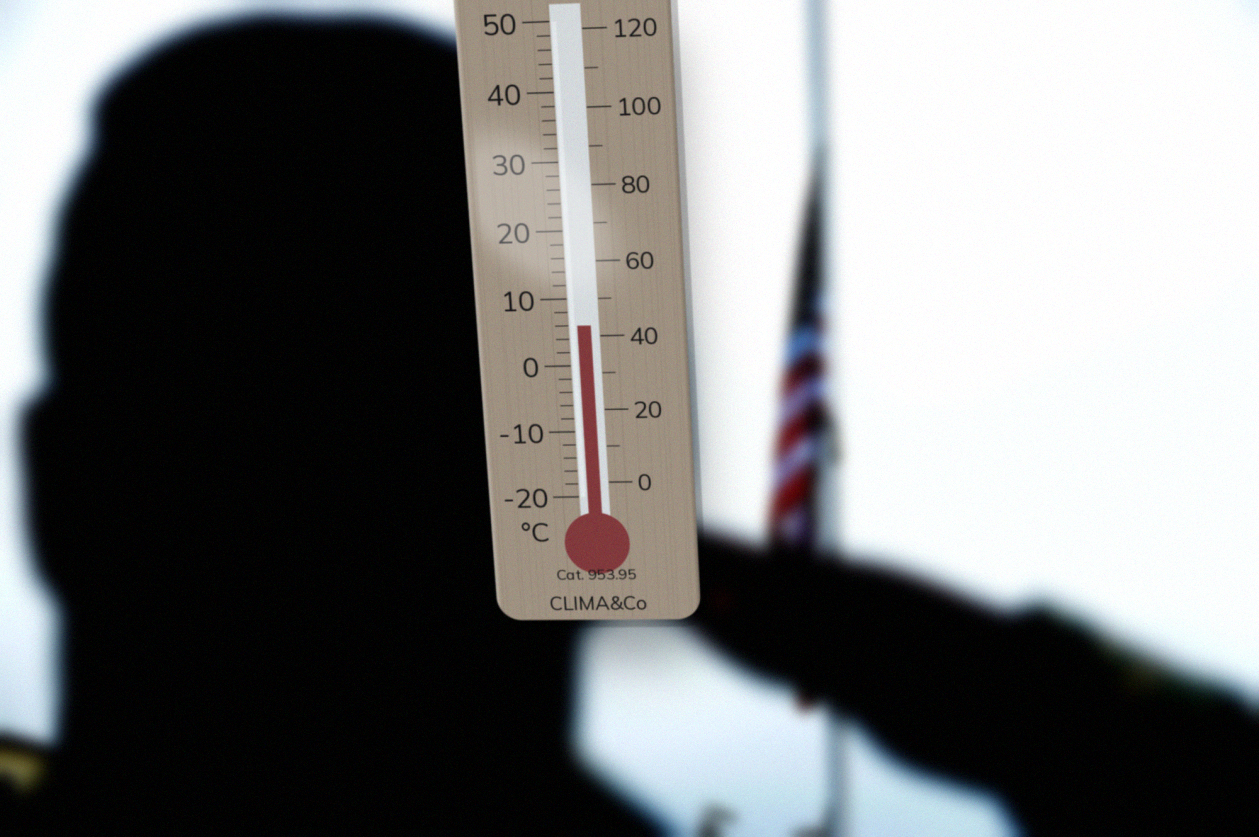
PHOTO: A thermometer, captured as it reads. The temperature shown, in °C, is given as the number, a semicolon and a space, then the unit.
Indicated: 6; °C
